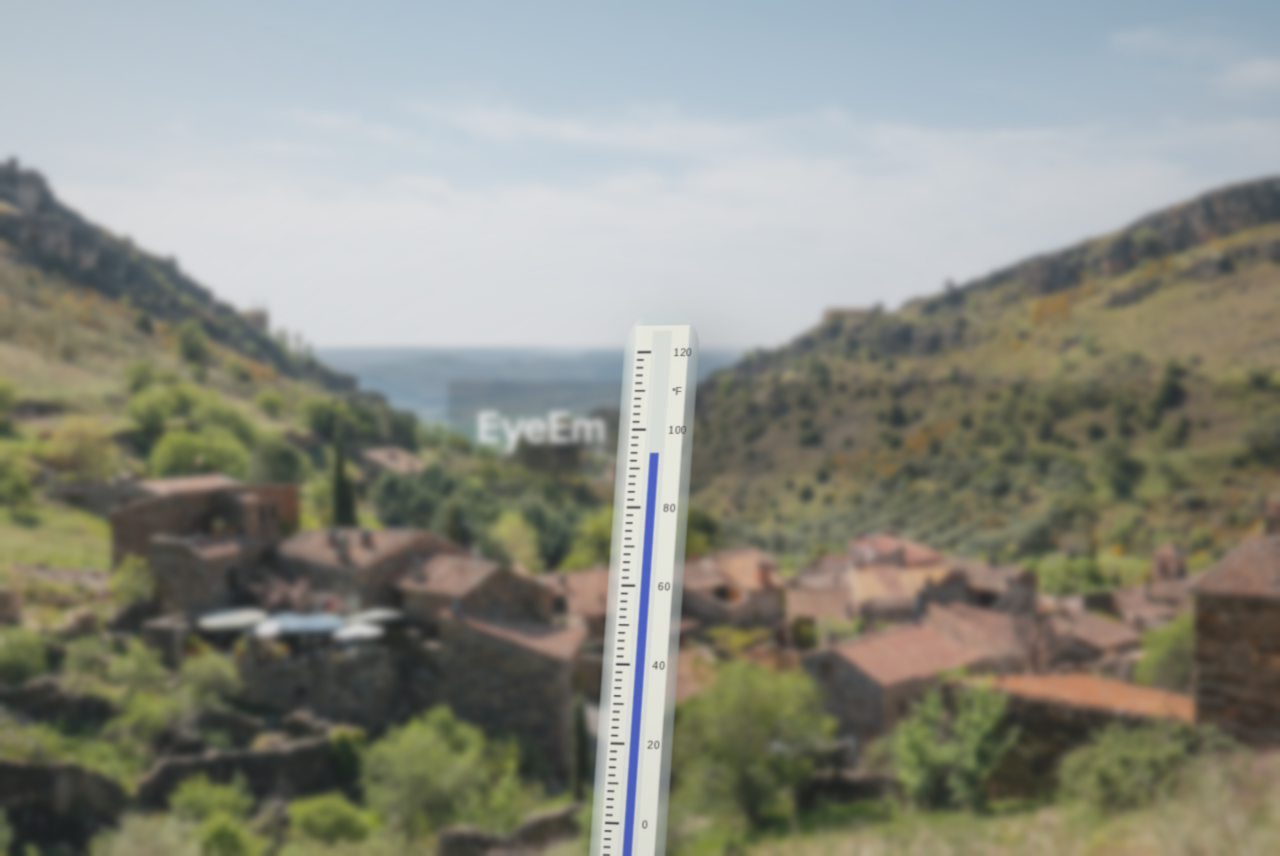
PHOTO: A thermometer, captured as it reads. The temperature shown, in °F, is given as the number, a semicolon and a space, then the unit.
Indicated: 94; °F
